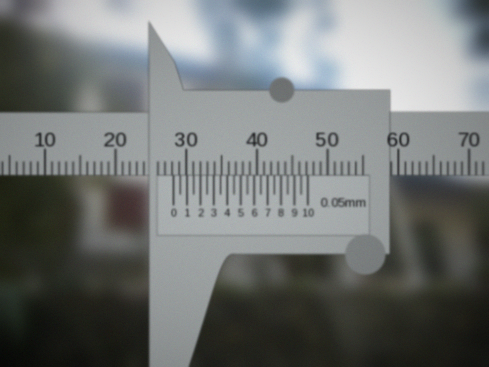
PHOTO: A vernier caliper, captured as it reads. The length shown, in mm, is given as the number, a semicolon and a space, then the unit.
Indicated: 28.2; mm
